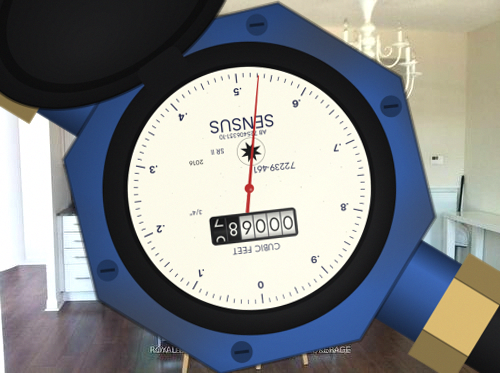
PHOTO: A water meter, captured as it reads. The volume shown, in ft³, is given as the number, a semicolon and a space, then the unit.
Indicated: 686.53; ft³
